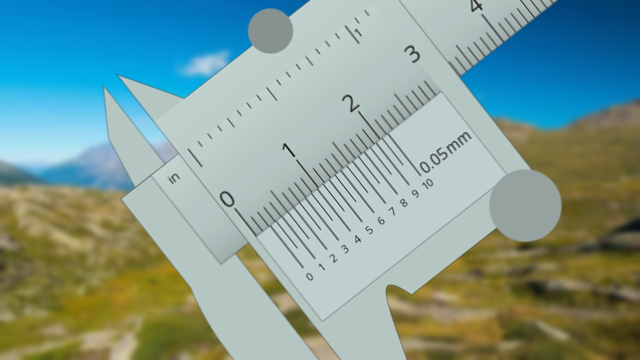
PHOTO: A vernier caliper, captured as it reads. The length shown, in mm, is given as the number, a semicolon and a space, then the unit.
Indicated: 2.2; mm
